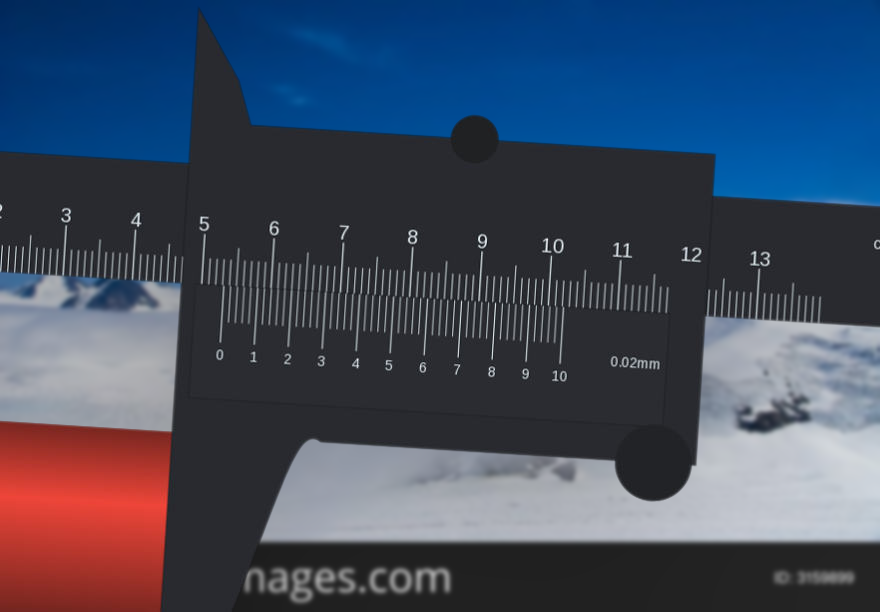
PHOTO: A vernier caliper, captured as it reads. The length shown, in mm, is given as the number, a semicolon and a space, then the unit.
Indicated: 53.2; mm
